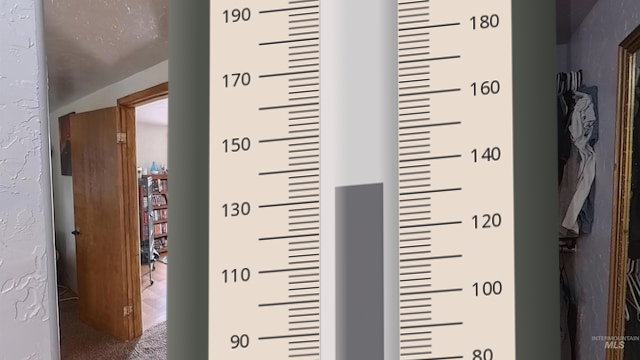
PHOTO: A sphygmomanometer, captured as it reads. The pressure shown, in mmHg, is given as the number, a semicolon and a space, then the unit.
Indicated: 134; mmHg
